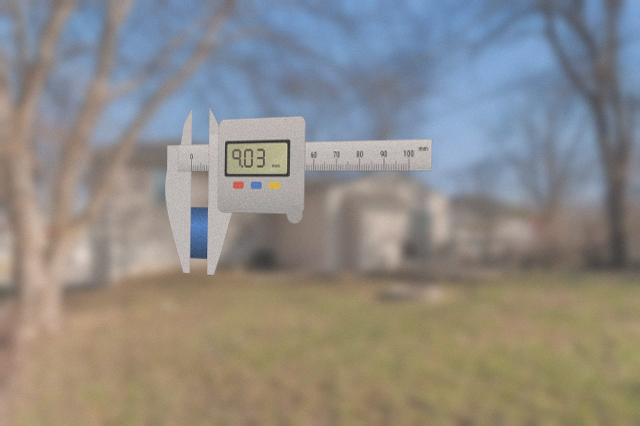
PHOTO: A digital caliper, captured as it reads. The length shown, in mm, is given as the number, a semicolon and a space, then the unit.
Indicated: 9.03; mm
